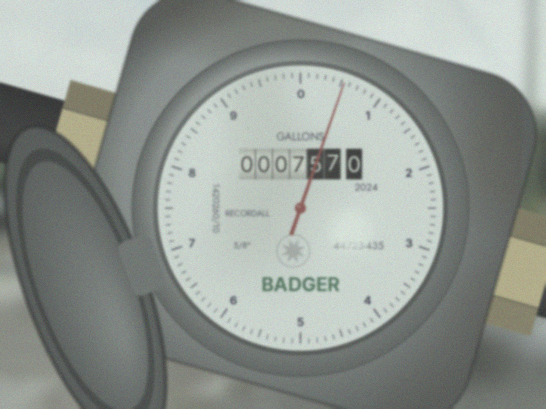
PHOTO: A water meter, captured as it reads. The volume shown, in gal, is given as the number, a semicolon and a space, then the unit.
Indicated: 7570.5; gal
